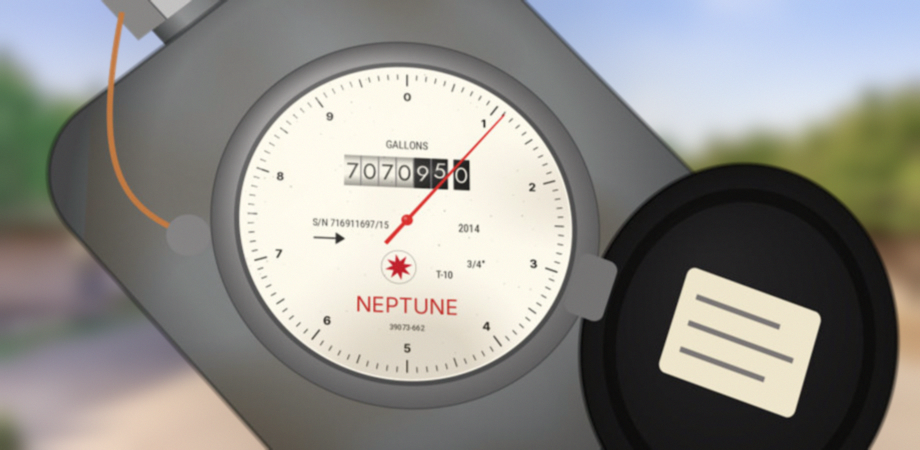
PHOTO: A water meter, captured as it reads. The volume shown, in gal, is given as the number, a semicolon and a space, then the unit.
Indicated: 7070951.1; gal
